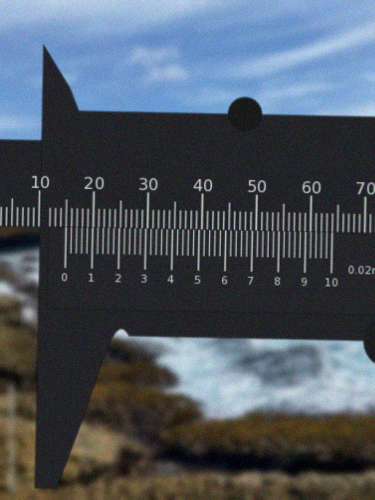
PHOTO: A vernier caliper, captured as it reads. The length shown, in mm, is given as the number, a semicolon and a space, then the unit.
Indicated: 15.0; mm
